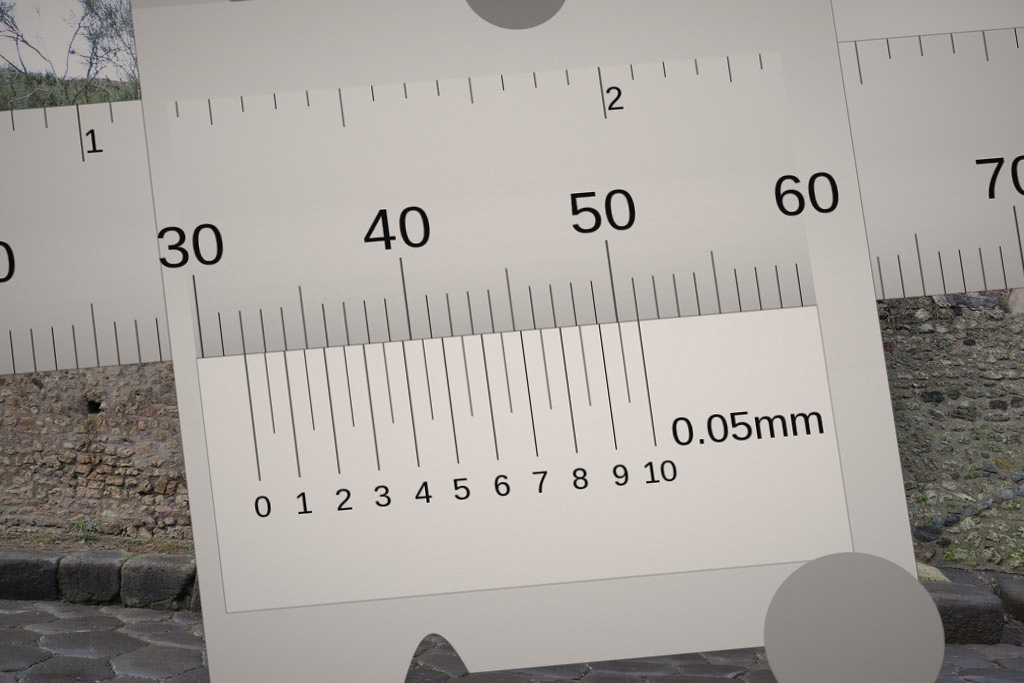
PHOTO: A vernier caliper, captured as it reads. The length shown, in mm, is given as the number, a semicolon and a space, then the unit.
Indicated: 32.0; mm
